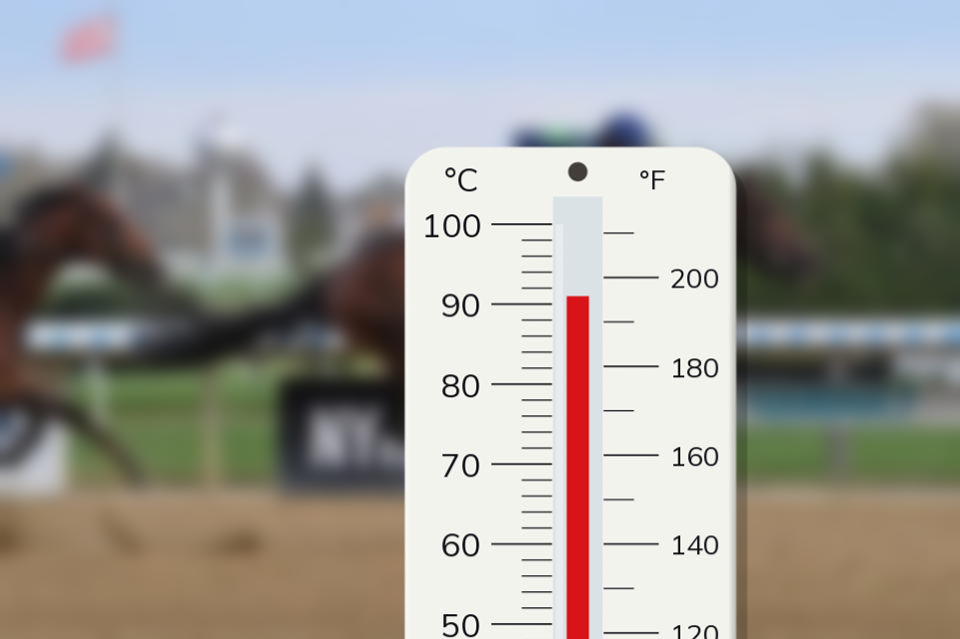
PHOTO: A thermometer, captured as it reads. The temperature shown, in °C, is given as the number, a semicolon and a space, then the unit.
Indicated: 91; °C
